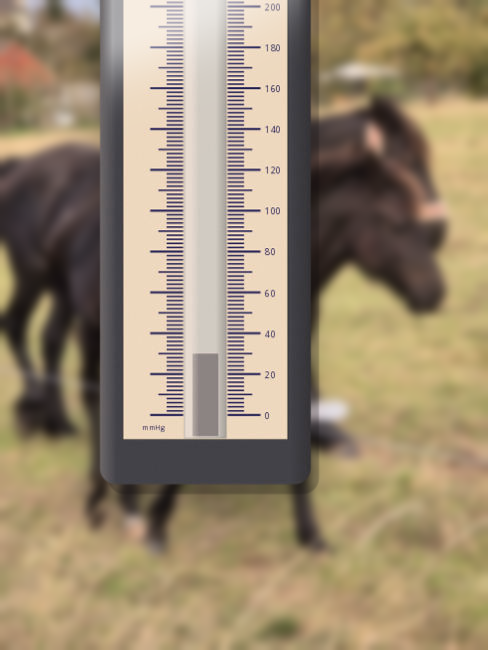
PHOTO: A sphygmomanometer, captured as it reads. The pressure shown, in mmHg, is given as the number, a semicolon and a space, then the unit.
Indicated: 30; mmHg
